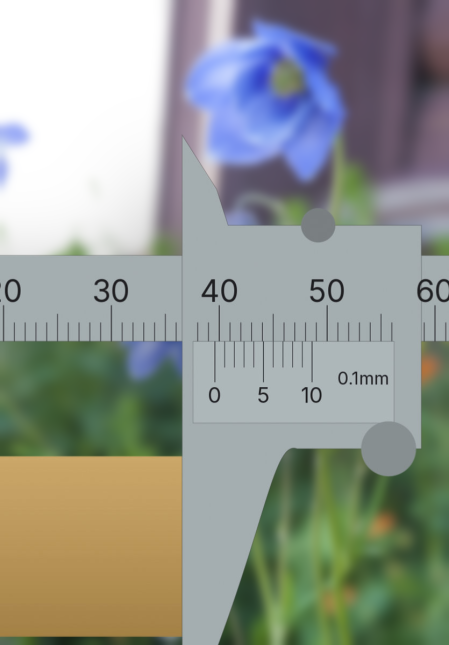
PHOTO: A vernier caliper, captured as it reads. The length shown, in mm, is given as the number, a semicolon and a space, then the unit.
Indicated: 39.6; mm
